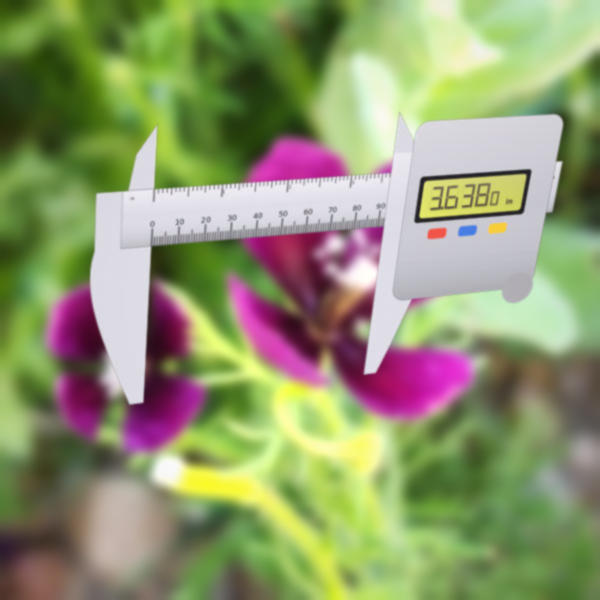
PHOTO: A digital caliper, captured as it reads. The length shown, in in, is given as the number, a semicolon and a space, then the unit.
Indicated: 3.6380; in
